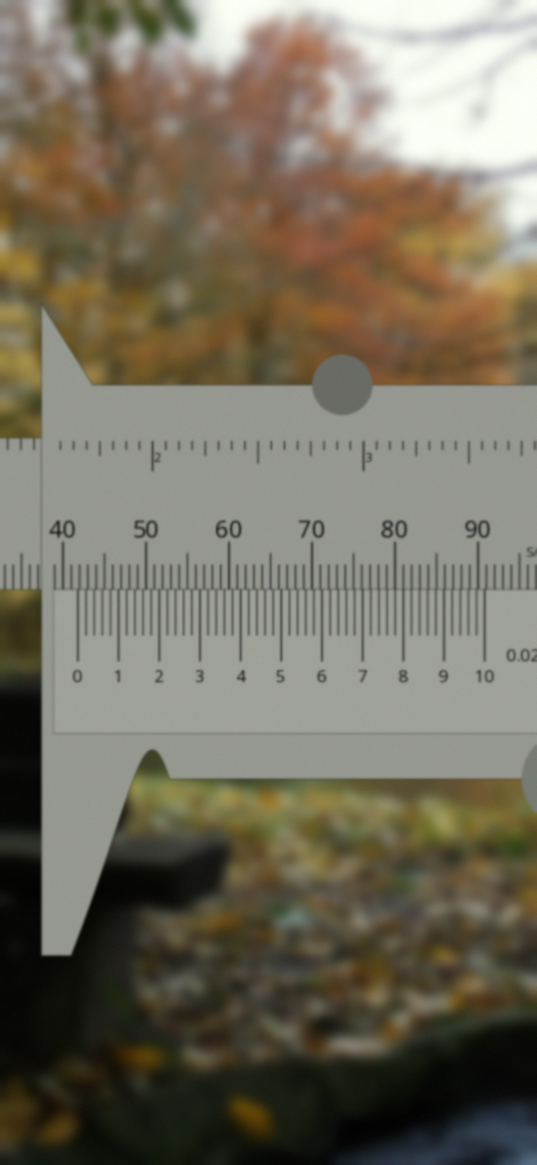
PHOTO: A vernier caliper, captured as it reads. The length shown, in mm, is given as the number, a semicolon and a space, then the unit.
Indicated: 41.8; mm
